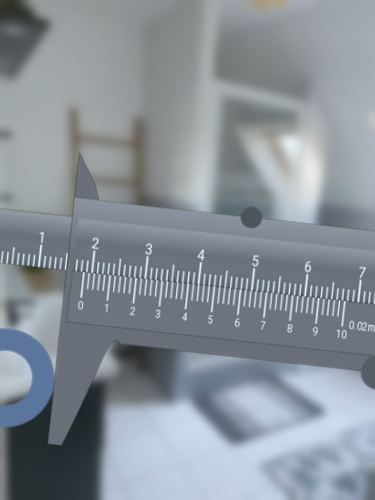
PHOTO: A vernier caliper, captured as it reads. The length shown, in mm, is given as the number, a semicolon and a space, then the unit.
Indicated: 18.5; mm
